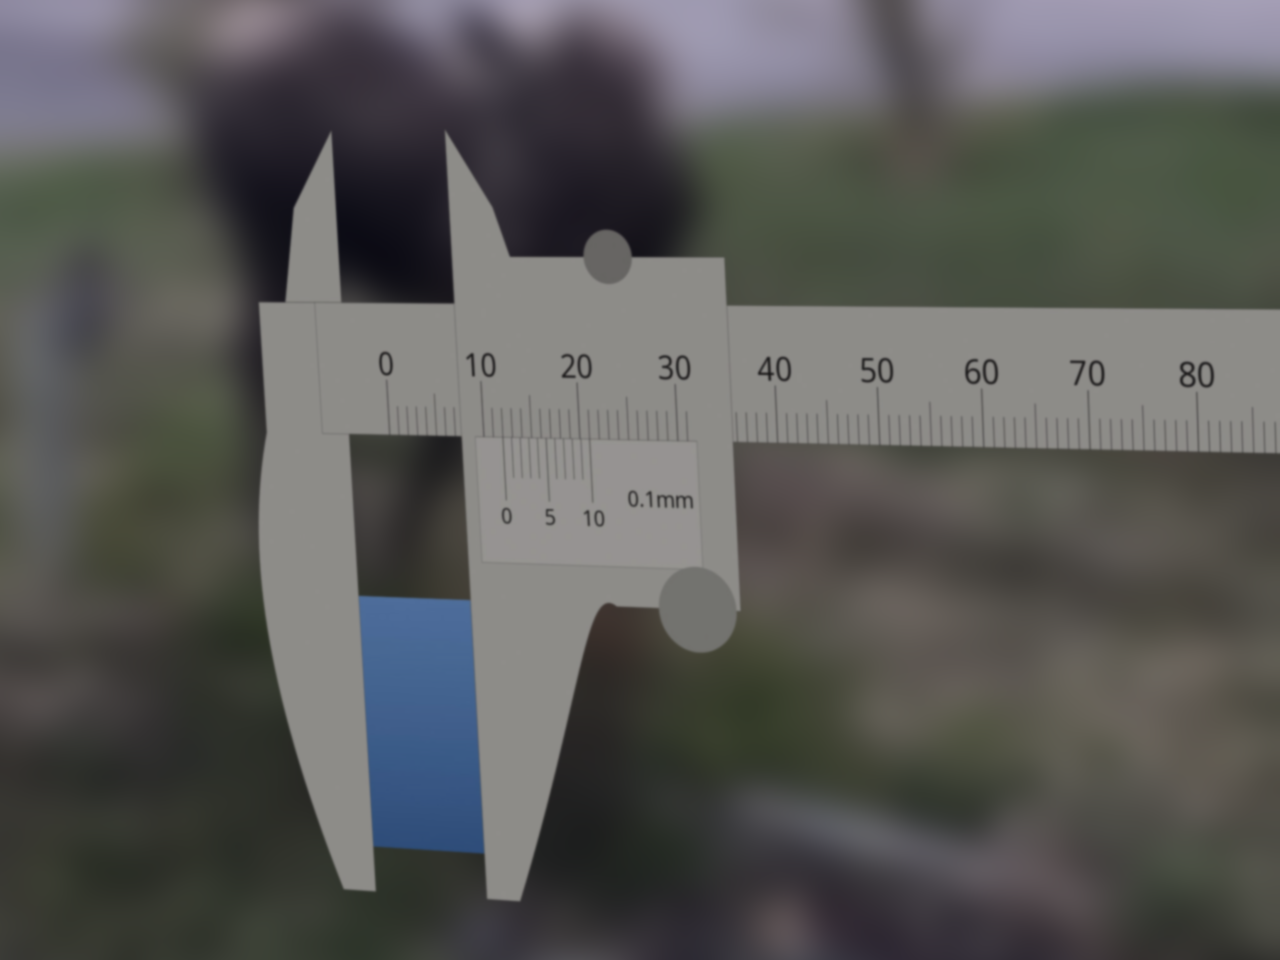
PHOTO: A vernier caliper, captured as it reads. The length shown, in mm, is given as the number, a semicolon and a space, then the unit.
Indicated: 12.0; mm
